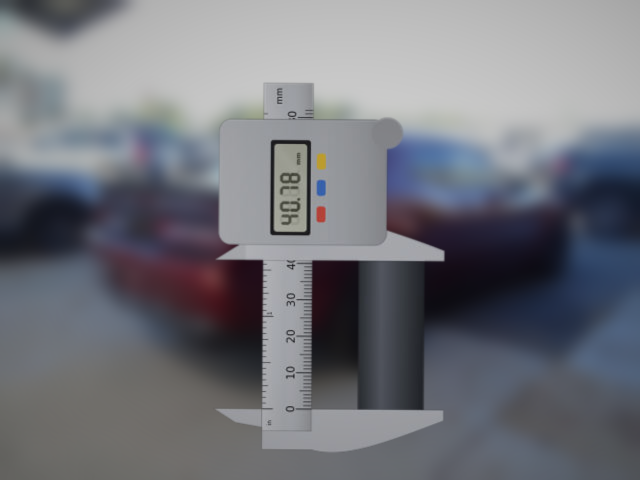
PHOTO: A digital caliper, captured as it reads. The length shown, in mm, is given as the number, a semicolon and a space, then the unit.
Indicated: 40.78; mm
